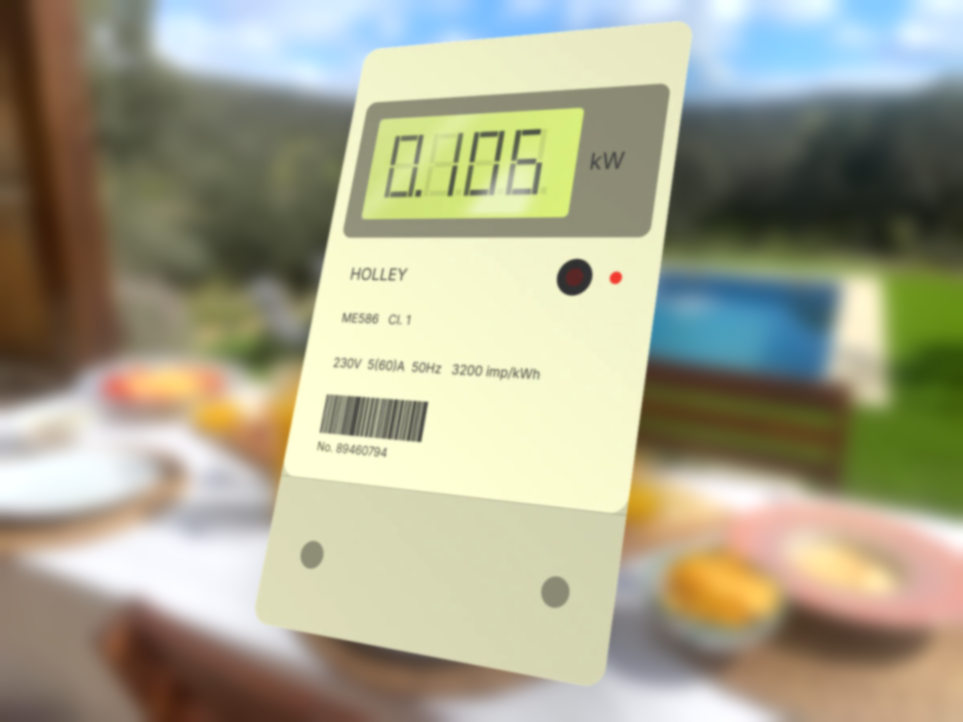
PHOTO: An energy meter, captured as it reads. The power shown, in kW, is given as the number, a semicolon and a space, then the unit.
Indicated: 0.106; kW
